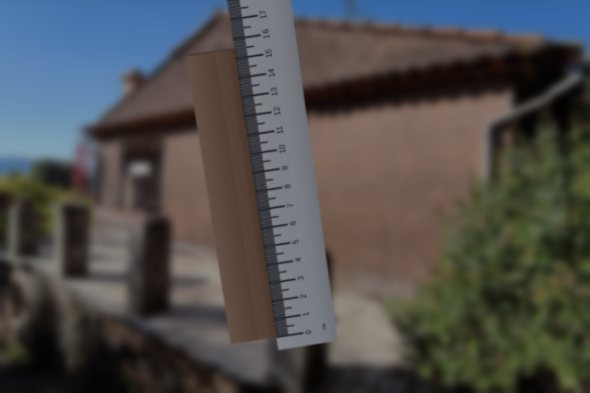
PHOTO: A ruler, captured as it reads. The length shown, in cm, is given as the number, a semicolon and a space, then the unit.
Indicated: 15.5; cm
